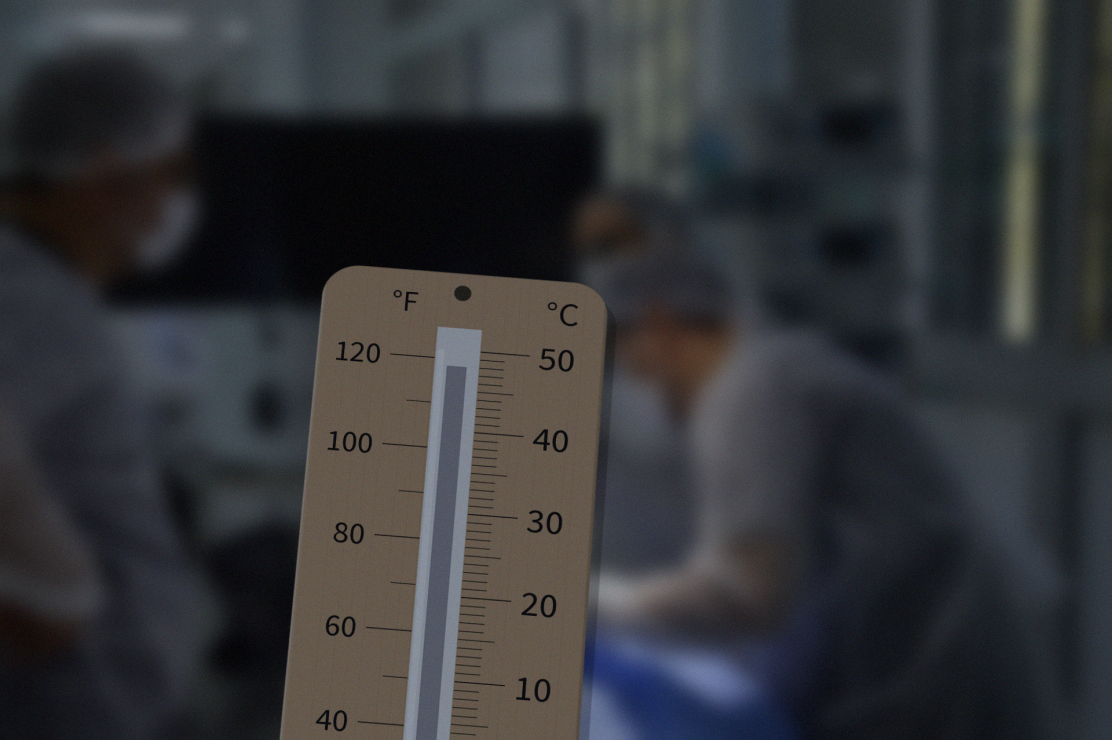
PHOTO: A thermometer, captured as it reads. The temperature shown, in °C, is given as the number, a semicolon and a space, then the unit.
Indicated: 48; °C
